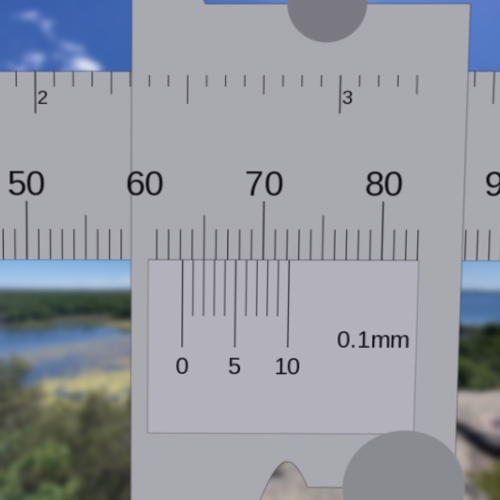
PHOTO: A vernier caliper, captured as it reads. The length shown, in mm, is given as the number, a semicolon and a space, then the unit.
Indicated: 63.2; mm
